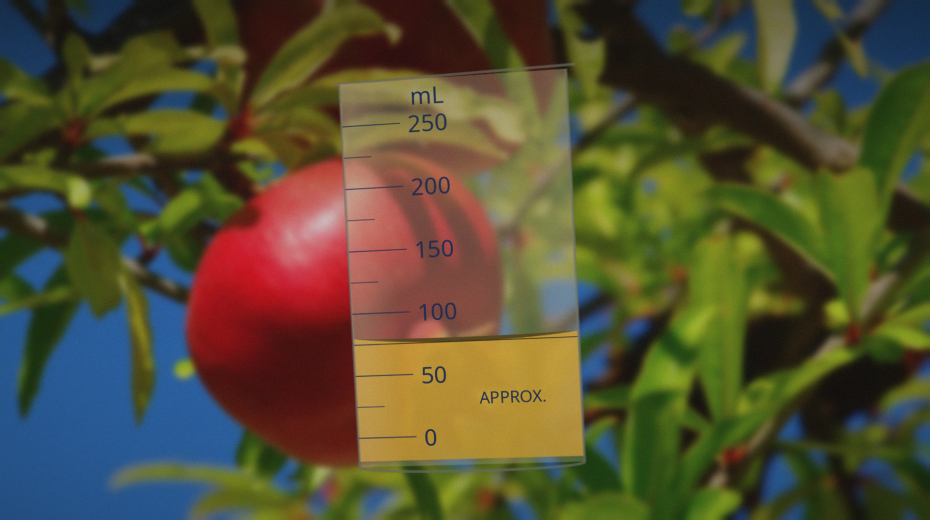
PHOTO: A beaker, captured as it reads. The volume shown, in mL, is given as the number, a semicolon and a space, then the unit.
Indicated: 75; mL
